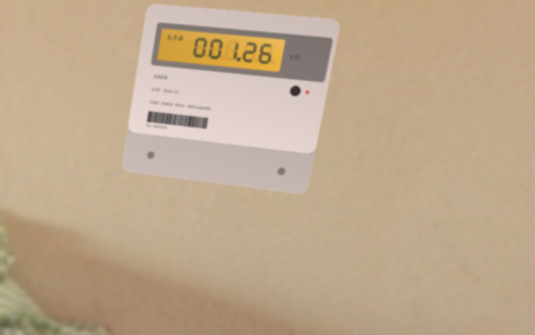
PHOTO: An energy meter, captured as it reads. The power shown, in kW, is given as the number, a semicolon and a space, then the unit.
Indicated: 1.26; kW
